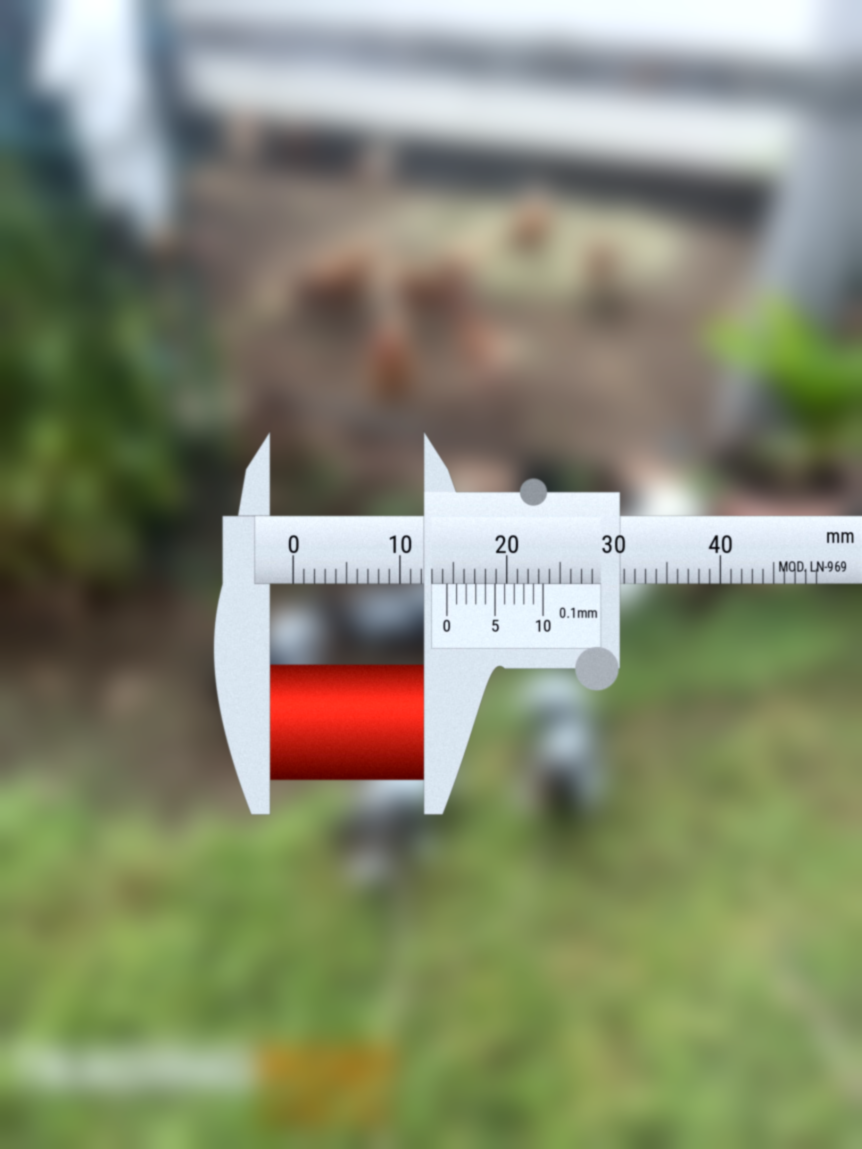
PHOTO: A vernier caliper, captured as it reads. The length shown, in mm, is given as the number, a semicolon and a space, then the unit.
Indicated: 14.4; mm
